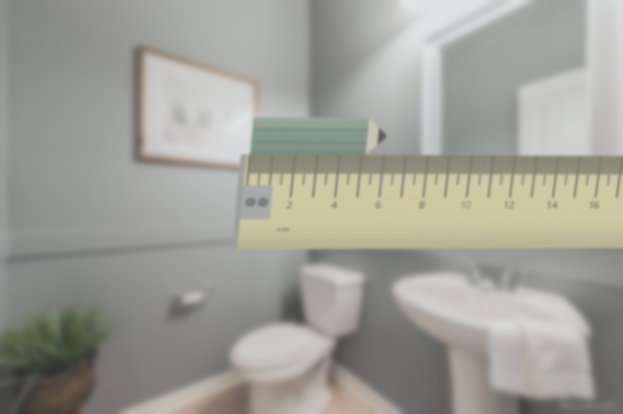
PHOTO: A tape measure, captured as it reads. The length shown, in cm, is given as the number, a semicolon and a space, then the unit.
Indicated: 6; cm
